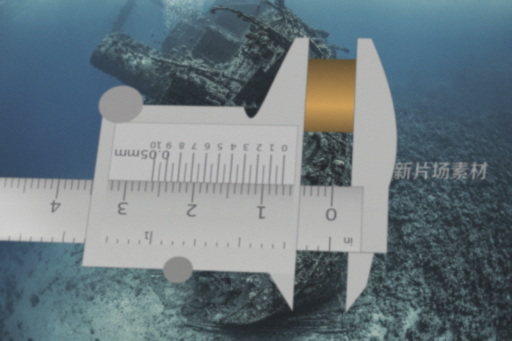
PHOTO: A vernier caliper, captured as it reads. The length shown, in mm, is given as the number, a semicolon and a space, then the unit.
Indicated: 7.2; mm
